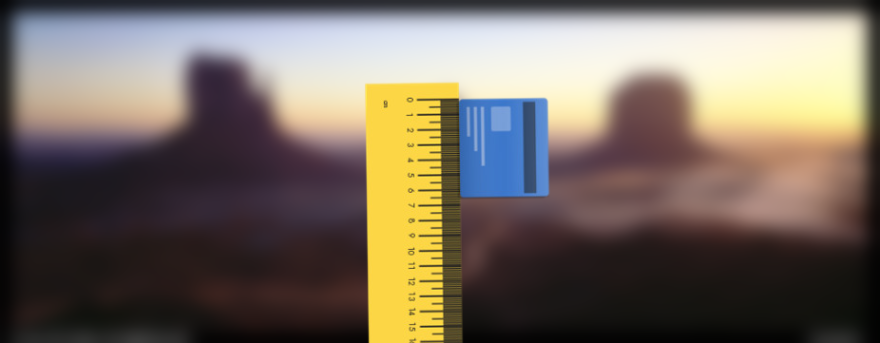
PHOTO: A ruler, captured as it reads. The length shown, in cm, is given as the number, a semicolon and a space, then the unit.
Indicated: 6.5; cm
